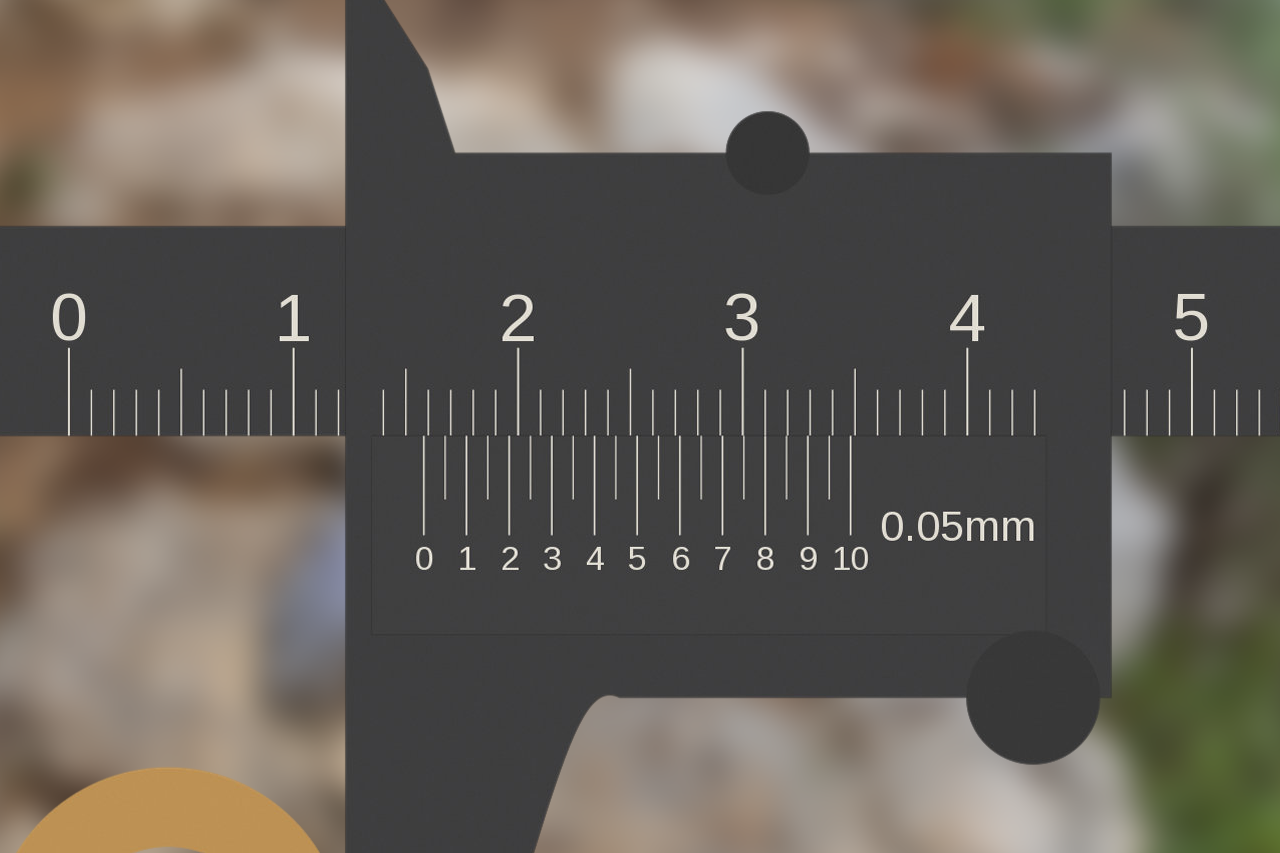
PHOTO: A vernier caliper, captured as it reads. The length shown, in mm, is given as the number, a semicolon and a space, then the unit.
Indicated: 15.8; mm
